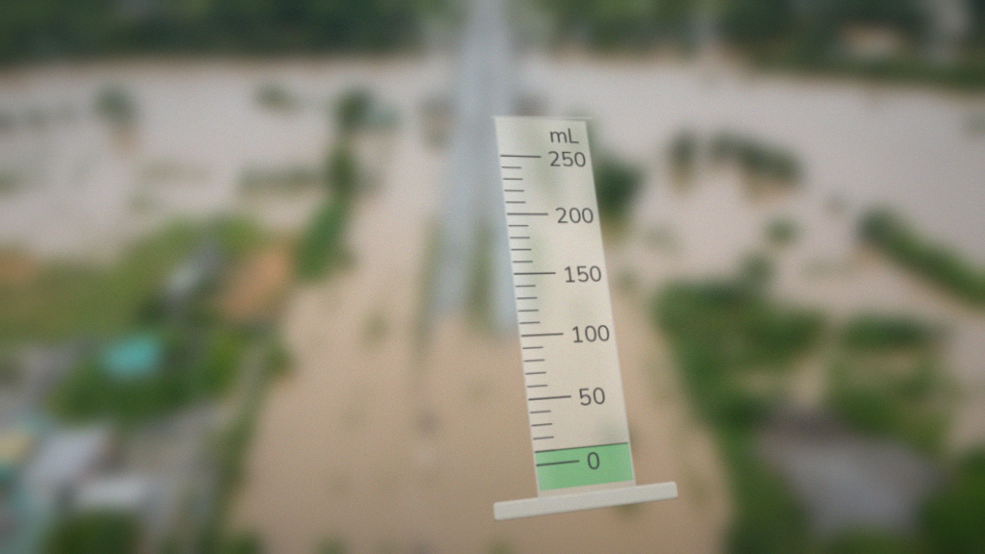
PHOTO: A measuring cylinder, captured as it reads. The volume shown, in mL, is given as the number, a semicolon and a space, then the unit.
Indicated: 10; mL
